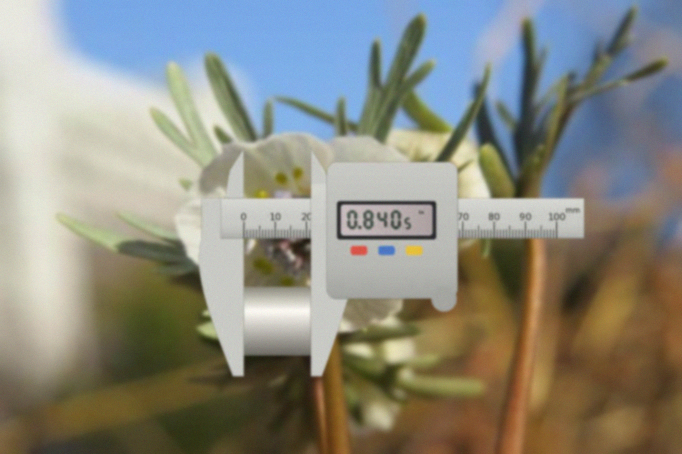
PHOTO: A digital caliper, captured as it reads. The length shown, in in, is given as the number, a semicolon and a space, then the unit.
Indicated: 0.8405; in
